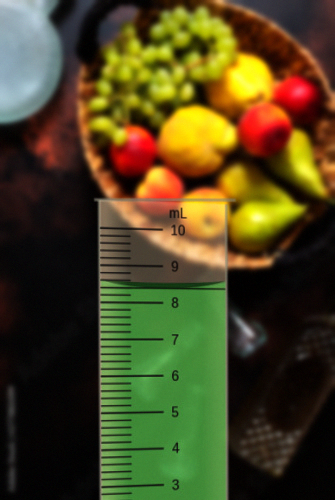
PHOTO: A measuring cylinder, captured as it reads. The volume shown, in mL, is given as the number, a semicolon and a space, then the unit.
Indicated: 8.4; mL
